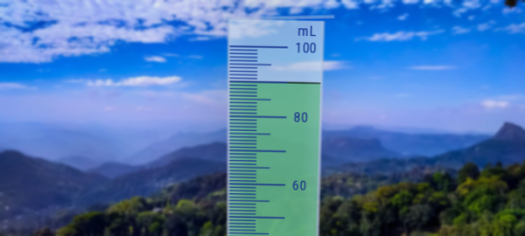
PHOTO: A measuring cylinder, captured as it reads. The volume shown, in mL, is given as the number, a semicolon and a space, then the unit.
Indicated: 90; mL
